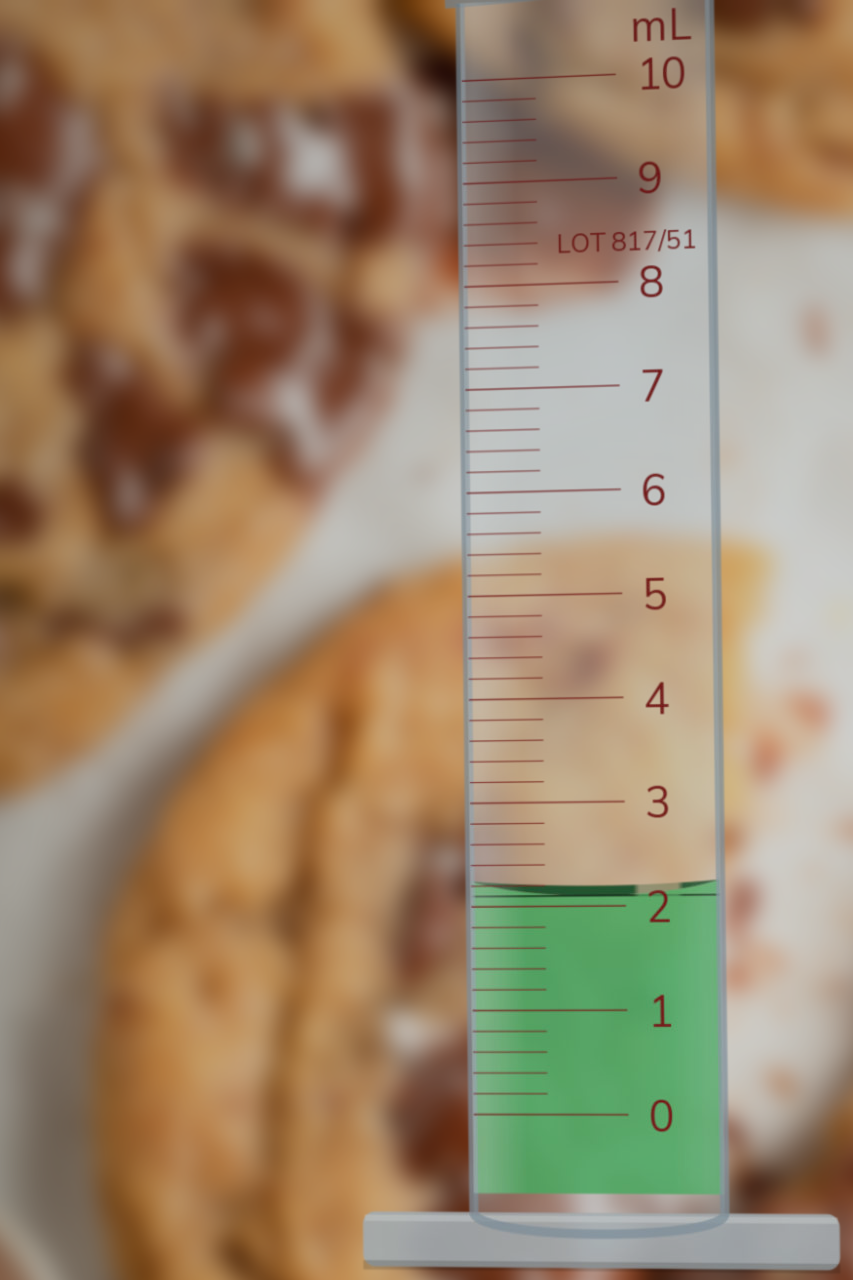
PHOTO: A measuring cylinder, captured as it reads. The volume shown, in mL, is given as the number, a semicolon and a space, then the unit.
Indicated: 2.1; mL
